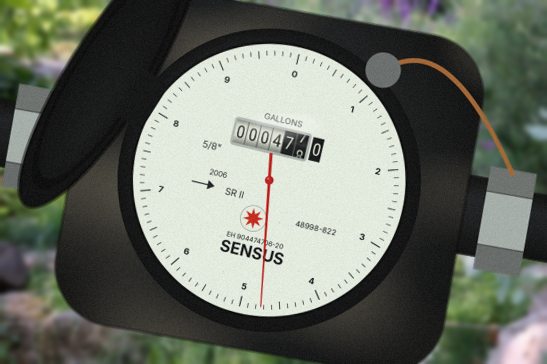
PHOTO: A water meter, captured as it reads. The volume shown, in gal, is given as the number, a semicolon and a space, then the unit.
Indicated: 4774.7; gal
